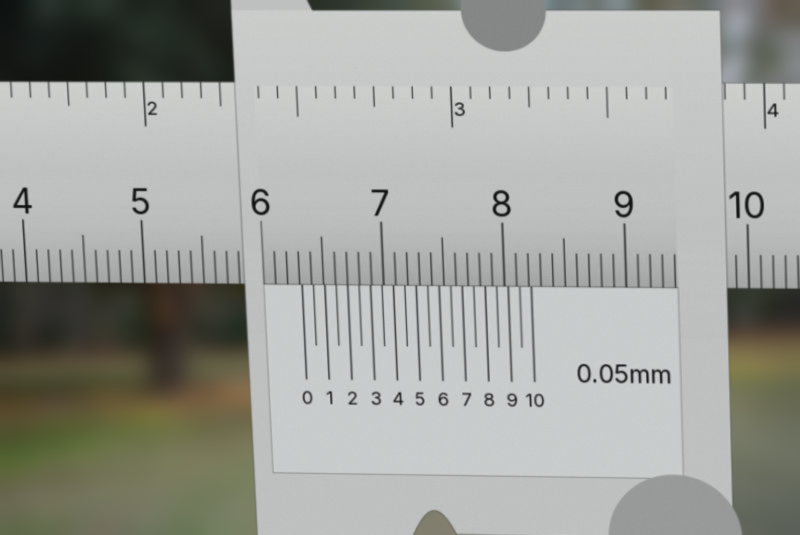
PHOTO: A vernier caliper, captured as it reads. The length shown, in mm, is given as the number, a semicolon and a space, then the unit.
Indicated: 63.2; mm
